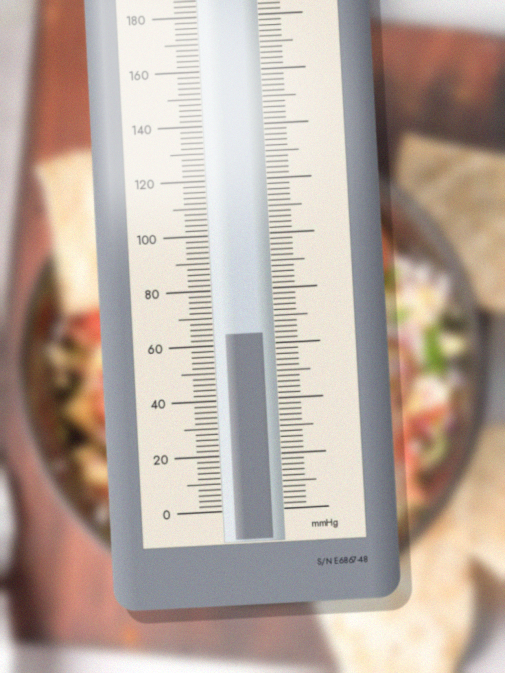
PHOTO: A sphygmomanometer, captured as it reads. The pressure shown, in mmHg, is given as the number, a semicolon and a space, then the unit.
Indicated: 64; mmHg
